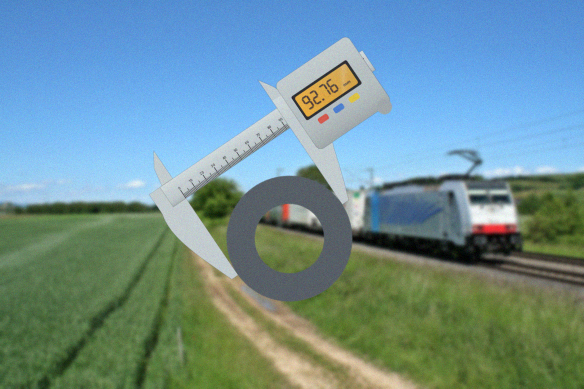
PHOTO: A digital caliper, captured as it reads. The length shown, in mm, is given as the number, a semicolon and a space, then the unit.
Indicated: 92.76; mm
